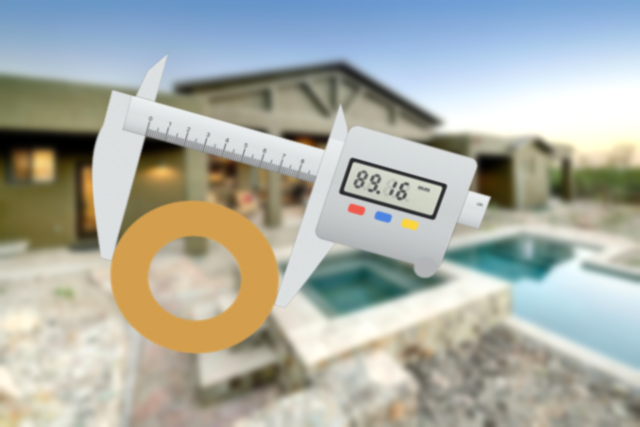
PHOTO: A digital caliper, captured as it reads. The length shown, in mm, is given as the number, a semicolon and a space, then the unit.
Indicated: 89.16; mm
